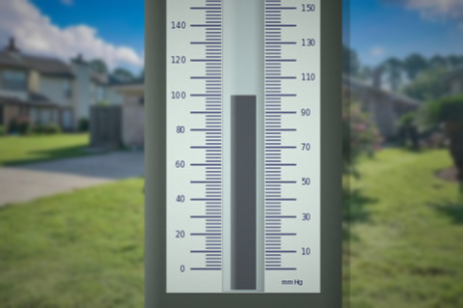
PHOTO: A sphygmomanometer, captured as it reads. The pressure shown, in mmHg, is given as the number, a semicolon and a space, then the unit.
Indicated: 100; mmHg
